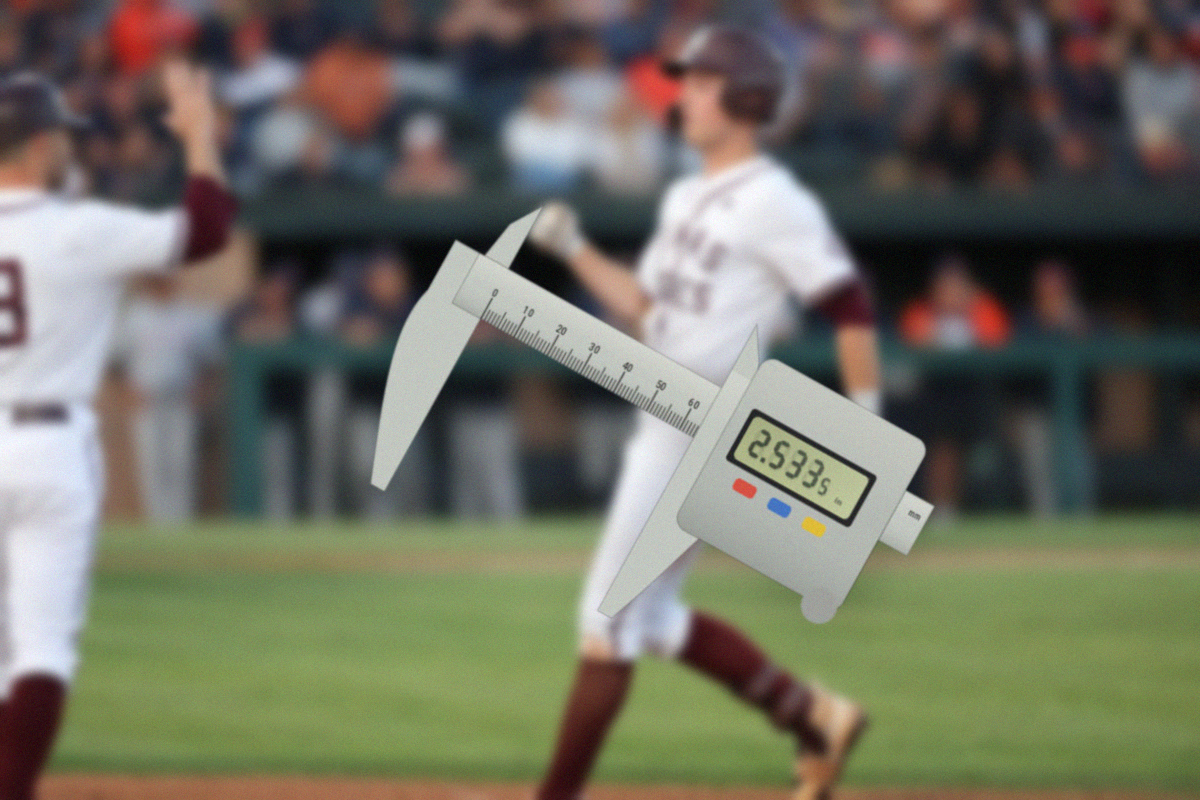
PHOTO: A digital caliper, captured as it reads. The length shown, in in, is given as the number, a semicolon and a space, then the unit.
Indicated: 2.5335; in
